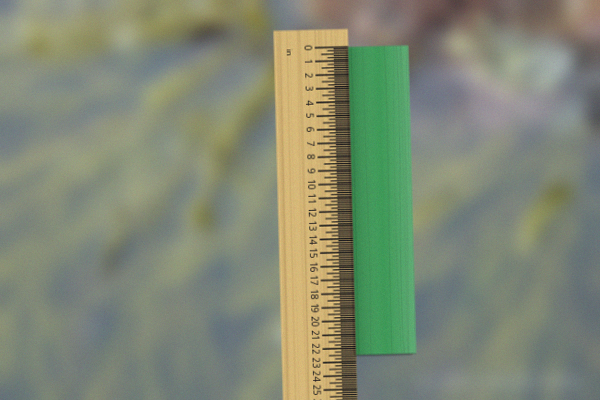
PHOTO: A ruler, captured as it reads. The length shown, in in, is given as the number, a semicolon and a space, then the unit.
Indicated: 22.5; in
